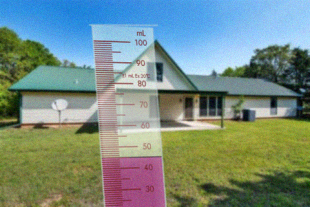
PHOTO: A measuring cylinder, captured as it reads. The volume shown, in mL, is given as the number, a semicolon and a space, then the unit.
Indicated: 45; mL
